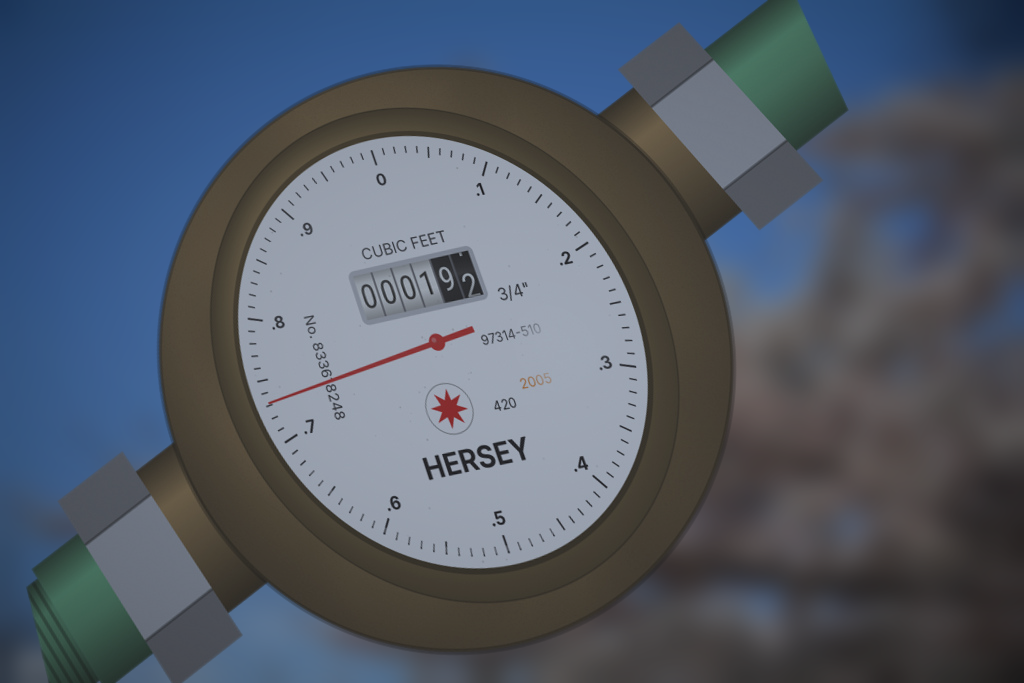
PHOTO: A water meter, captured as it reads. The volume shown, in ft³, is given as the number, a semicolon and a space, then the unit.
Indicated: 191.73; ft³
